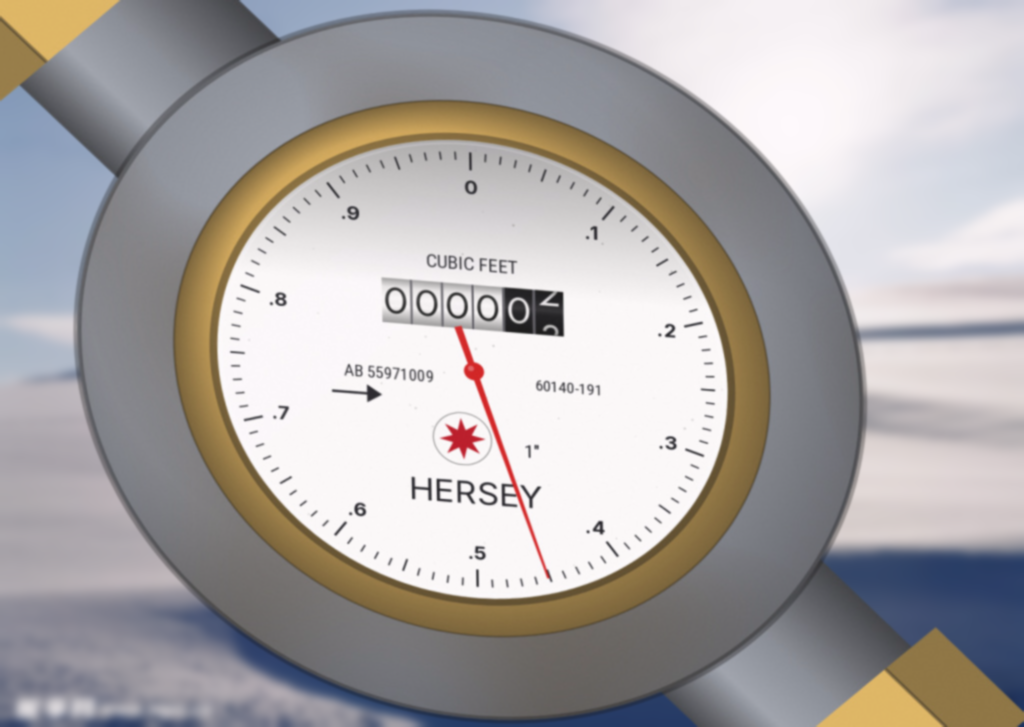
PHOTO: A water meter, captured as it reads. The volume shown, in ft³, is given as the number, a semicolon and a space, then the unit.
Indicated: 2.45; ft³
